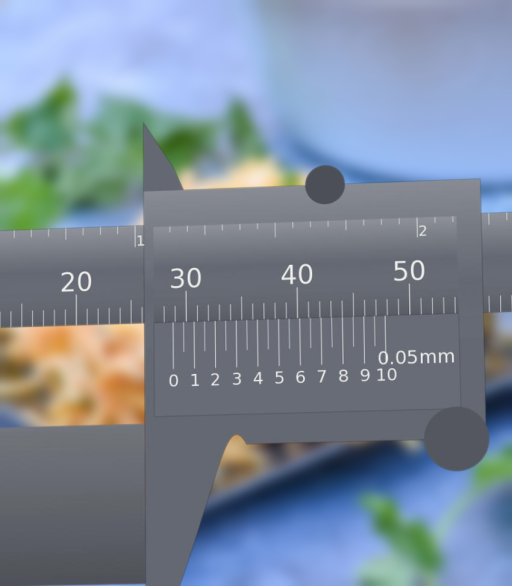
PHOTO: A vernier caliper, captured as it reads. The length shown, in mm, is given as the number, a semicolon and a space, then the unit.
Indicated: 28.8; mm
